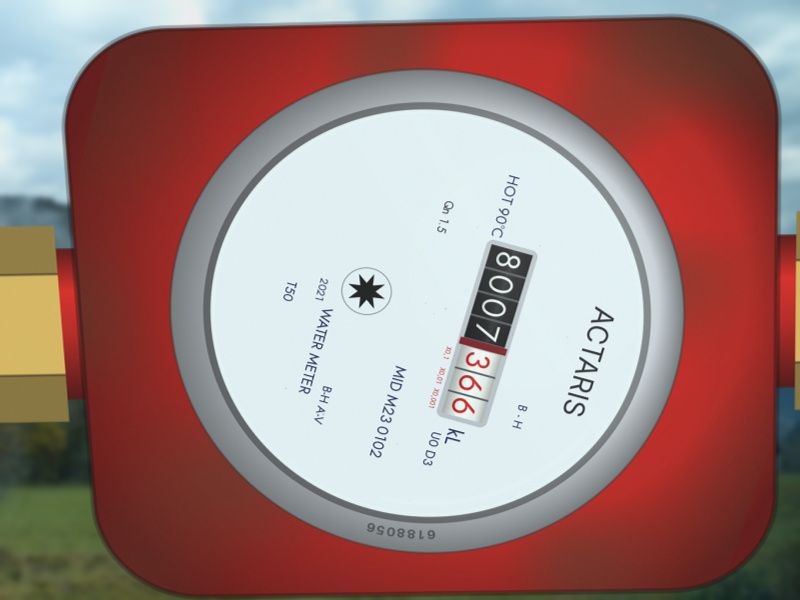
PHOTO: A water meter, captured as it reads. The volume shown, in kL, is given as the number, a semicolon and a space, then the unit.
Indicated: 8007.366; kL
